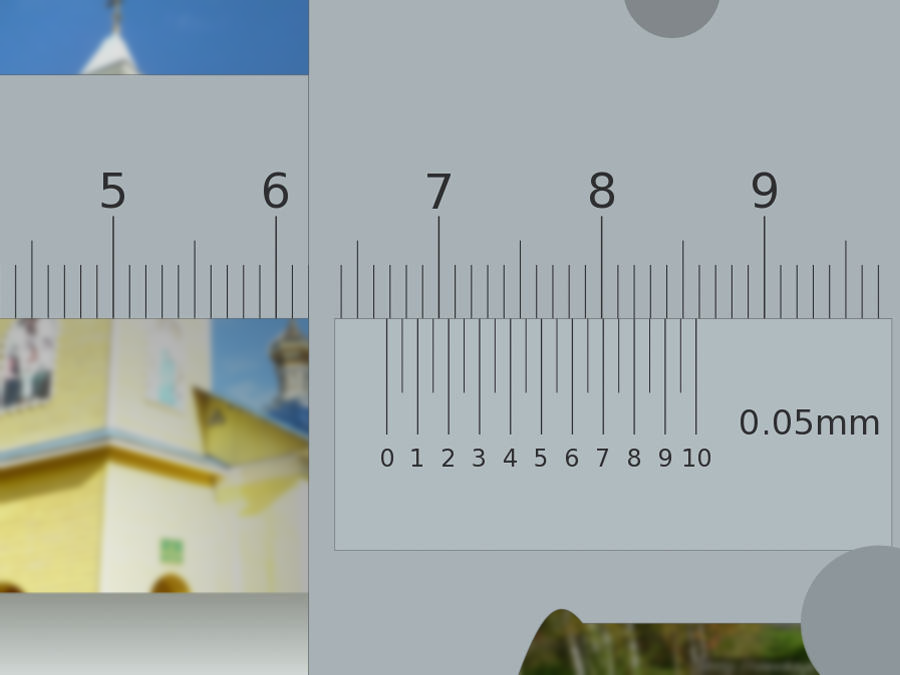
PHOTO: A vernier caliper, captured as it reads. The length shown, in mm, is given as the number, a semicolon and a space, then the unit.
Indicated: 66.8; mm
